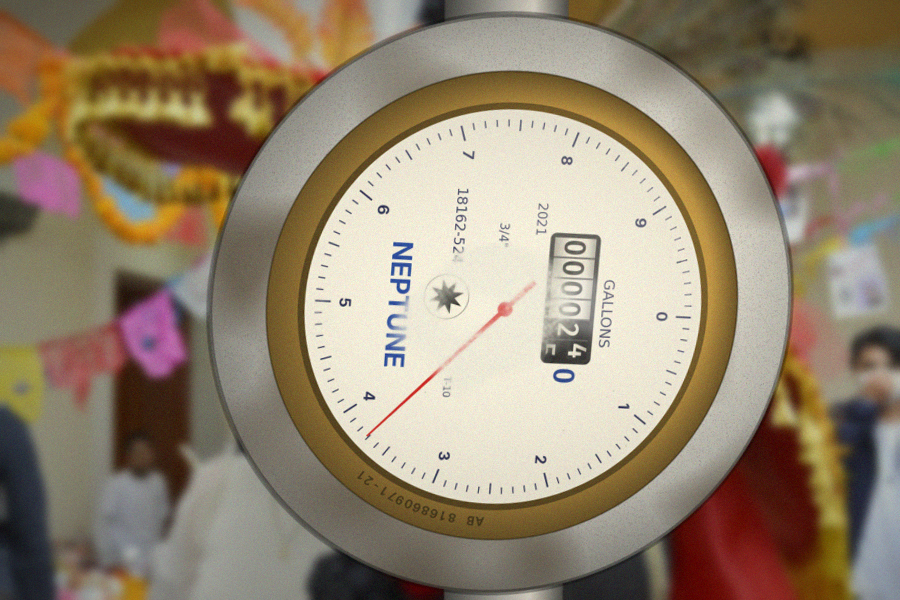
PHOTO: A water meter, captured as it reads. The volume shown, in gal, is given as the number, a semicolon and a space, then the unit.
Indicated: 243.7; gal
